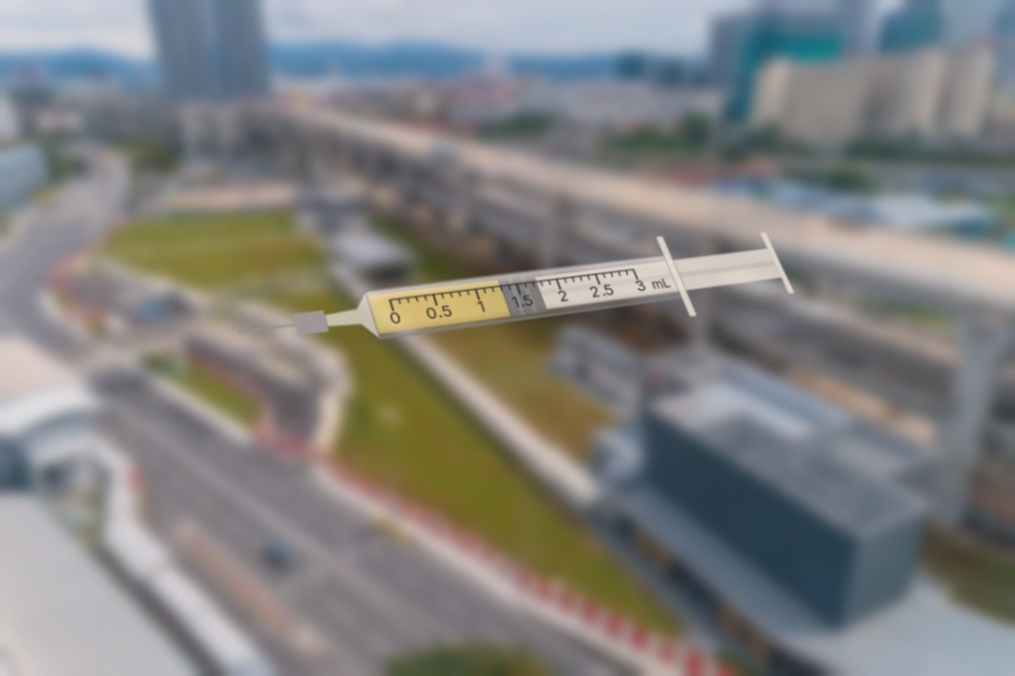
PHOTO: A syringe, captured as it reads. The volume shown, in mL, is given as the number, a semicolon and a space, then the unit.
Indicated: 1.3; mL
